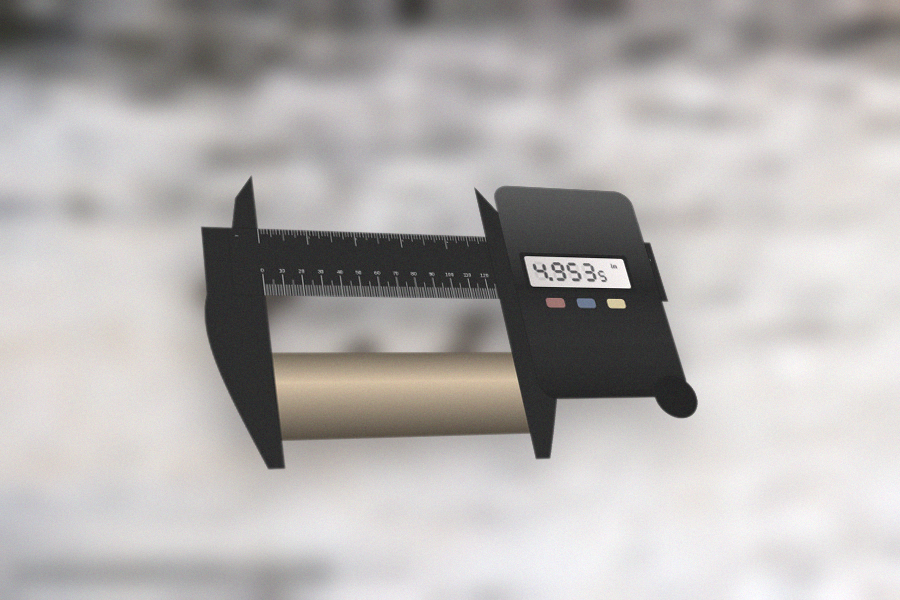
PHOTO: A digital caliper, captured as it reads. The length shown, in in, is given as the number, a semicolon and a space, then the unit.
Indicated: 4.9535; in
